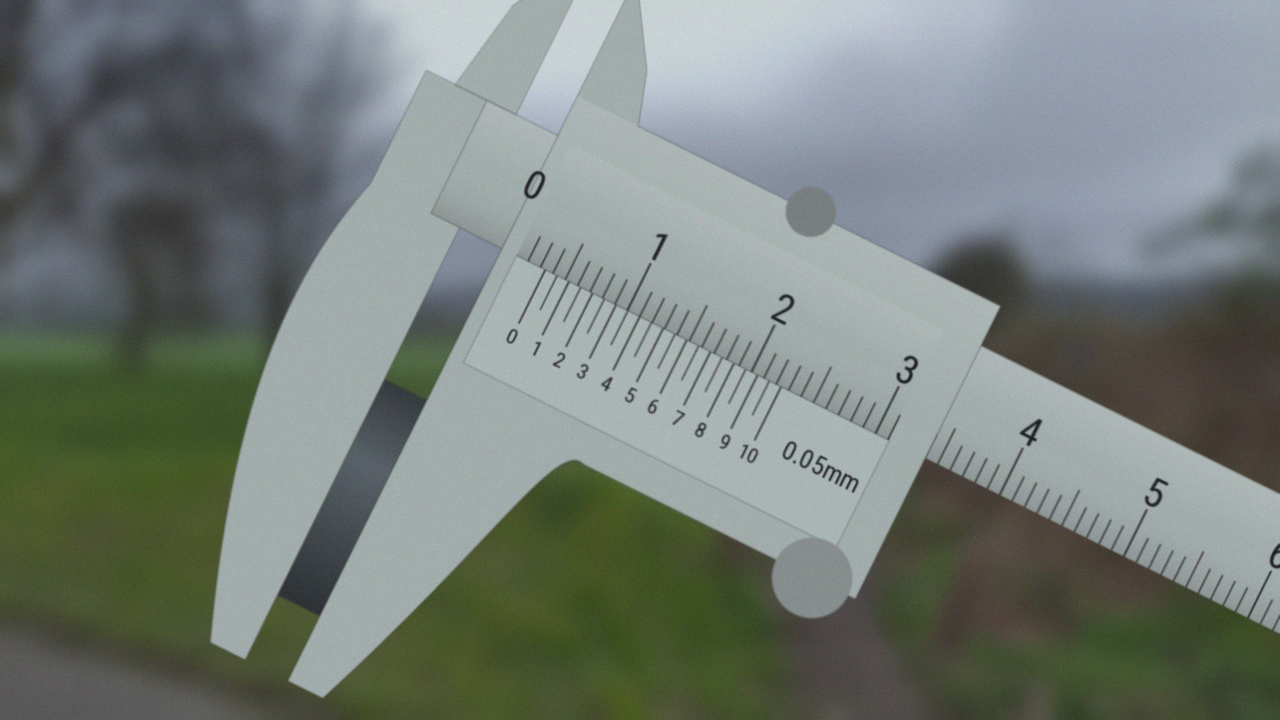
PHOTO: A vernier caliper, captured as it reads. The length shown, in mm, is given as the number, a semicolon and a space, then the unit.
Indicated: 3.4; mm
